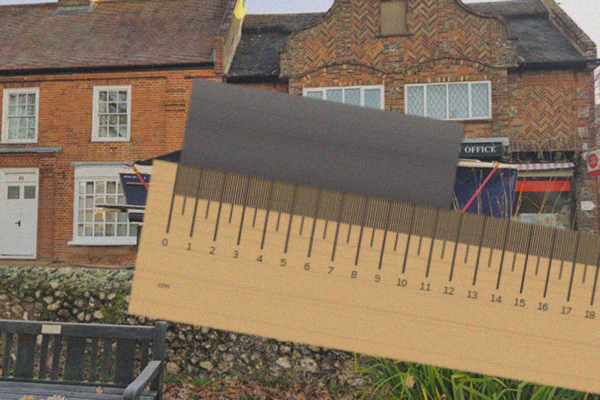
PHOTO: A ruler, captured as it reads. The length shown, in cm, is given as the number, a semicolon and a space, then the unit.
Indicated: 11.5; cm
